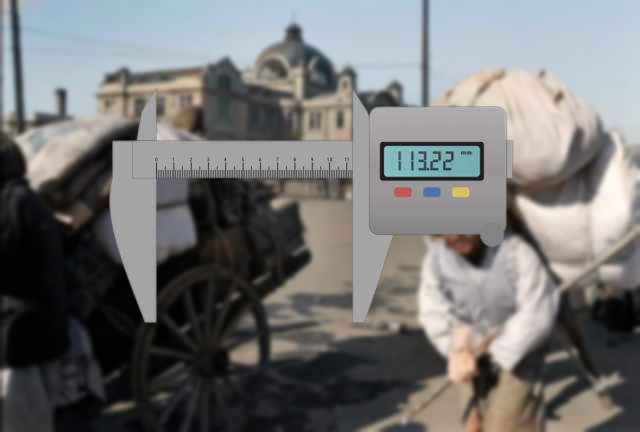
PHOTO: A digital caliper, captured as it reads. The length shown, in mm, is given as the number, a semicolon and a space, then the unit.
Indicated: 113.22; mm
